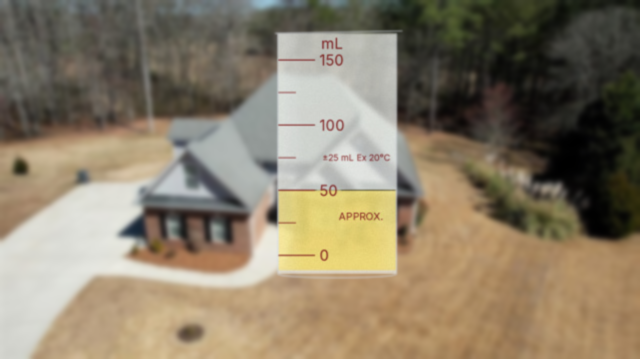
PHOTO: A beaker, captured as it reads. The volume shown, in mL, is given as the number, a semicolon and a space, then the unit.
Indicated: 50; mL
